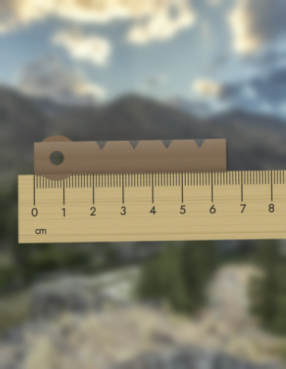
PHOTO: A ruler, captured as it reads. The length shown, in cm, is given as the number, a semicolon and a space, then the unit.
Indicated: 6.5; cm
